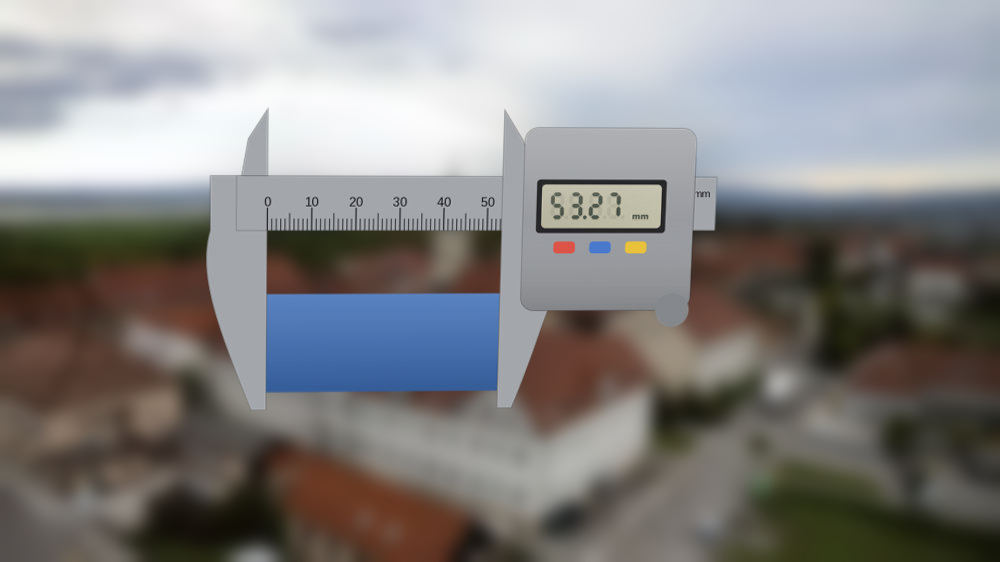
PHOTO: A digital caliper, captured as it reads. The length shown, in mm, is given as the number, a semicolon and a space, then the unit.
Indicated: 53.27; mm
